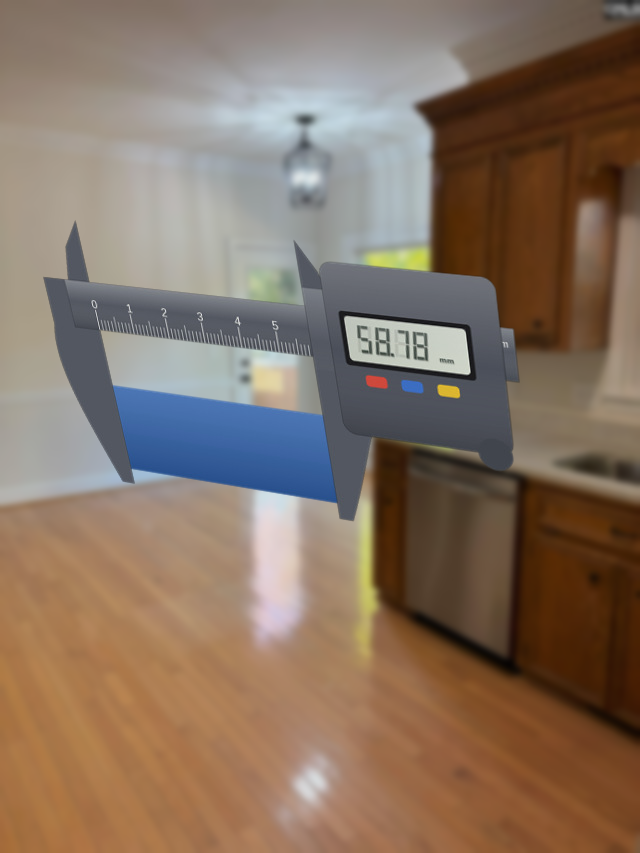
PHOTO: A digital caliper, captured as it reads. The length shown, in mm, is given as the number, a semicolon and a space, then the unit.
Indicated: 58.78; mm
